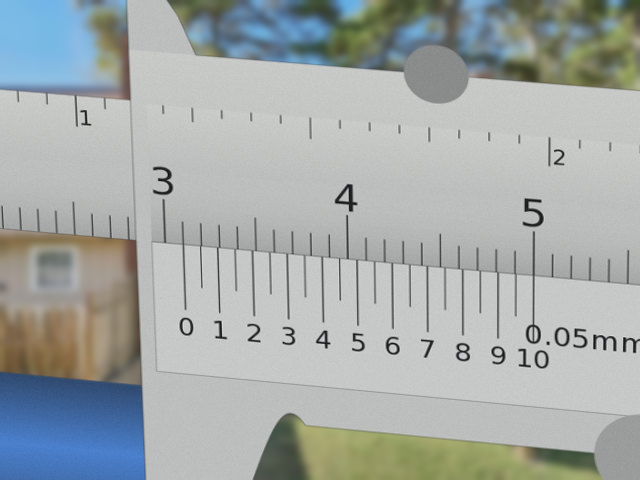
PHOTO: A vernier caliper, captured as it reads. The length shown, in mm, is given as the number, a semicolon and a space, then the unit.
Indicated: 31.0; mm
